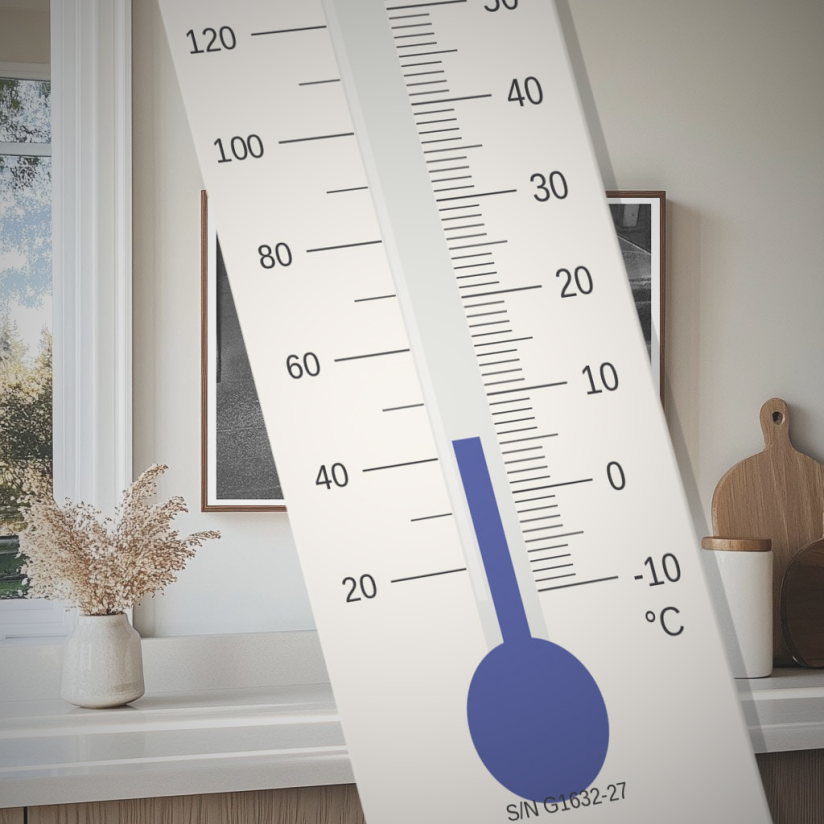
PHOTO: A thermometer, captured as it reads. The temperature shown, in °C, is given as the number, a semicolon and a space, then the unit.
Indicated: 6; °C
